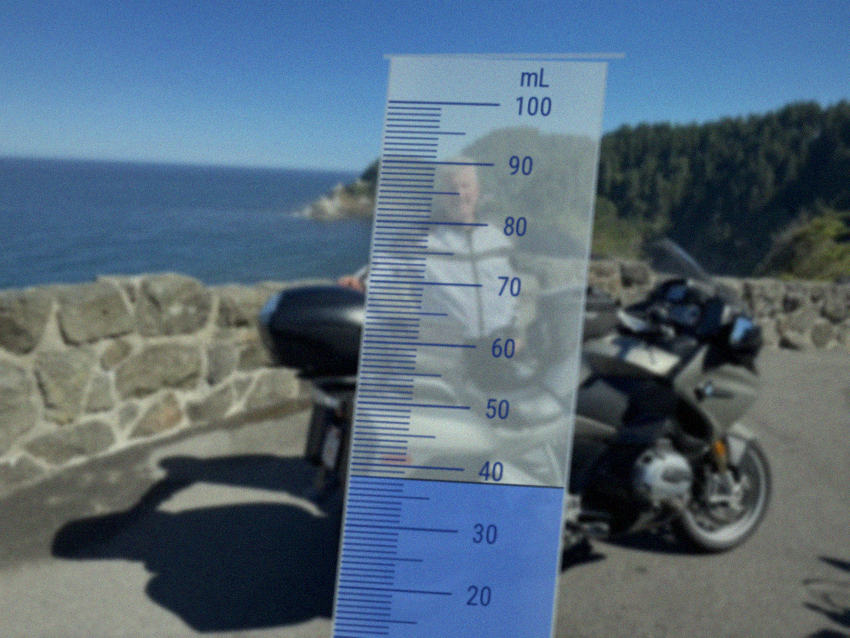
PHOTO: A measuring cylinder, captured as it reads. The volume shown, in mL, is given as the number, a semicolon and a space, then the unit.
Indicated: 38; mL
